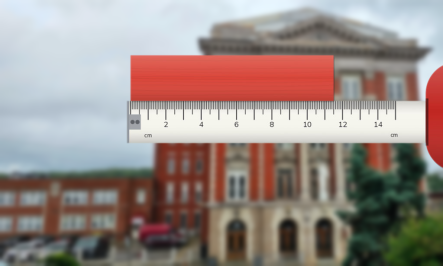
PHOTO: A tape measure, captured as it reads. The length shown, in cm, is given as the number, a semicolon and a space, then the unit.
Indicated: 11.5; cm
